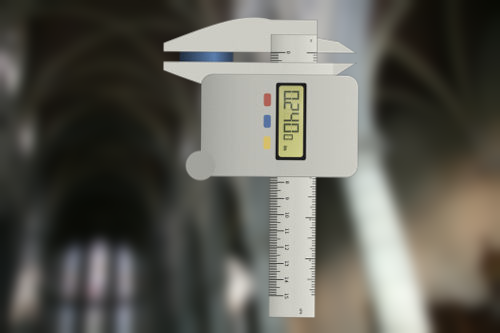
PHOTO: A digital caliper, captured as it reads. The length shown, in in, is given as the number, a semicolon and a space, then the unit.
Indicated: 0.2400; in
